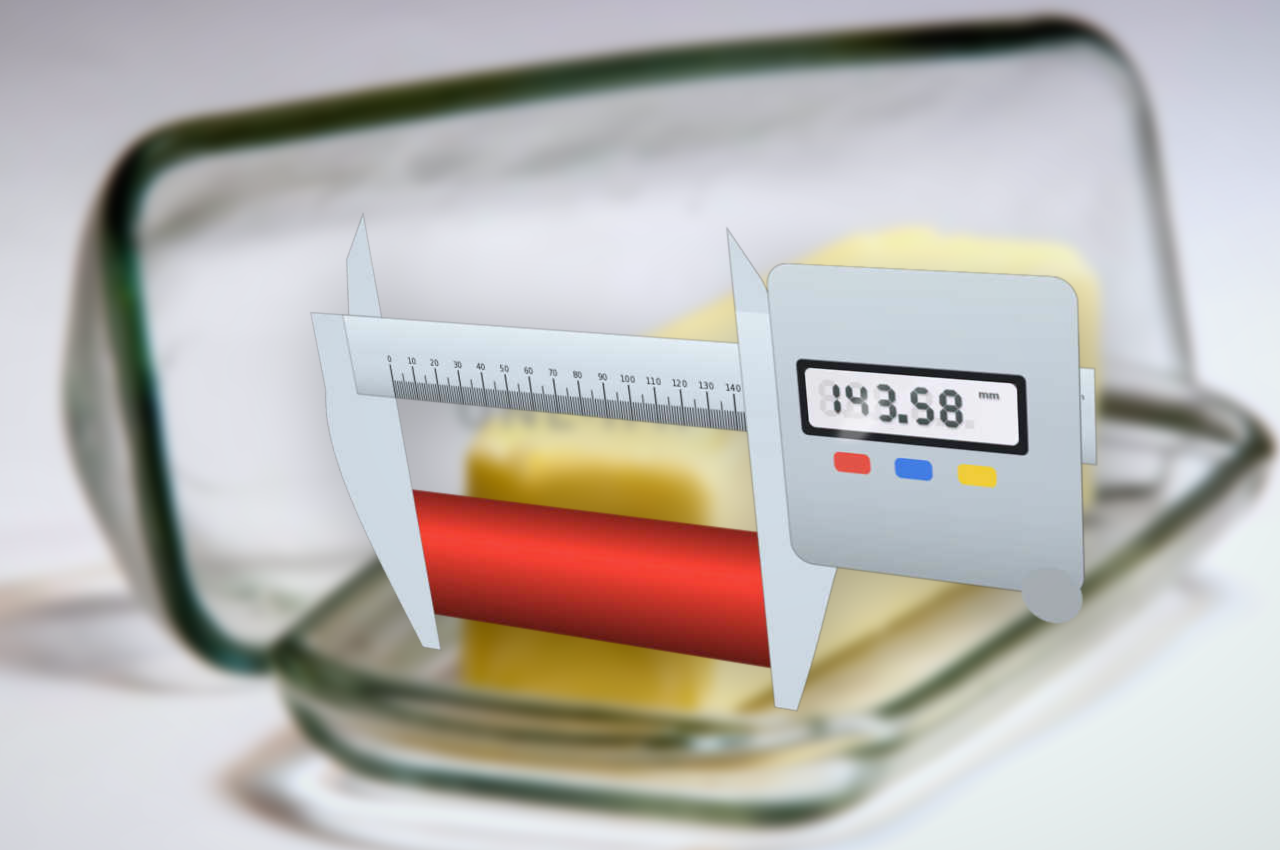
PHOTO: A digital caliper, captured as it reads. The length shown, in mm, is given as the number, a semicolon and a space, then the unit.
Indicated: 143.58; mm
